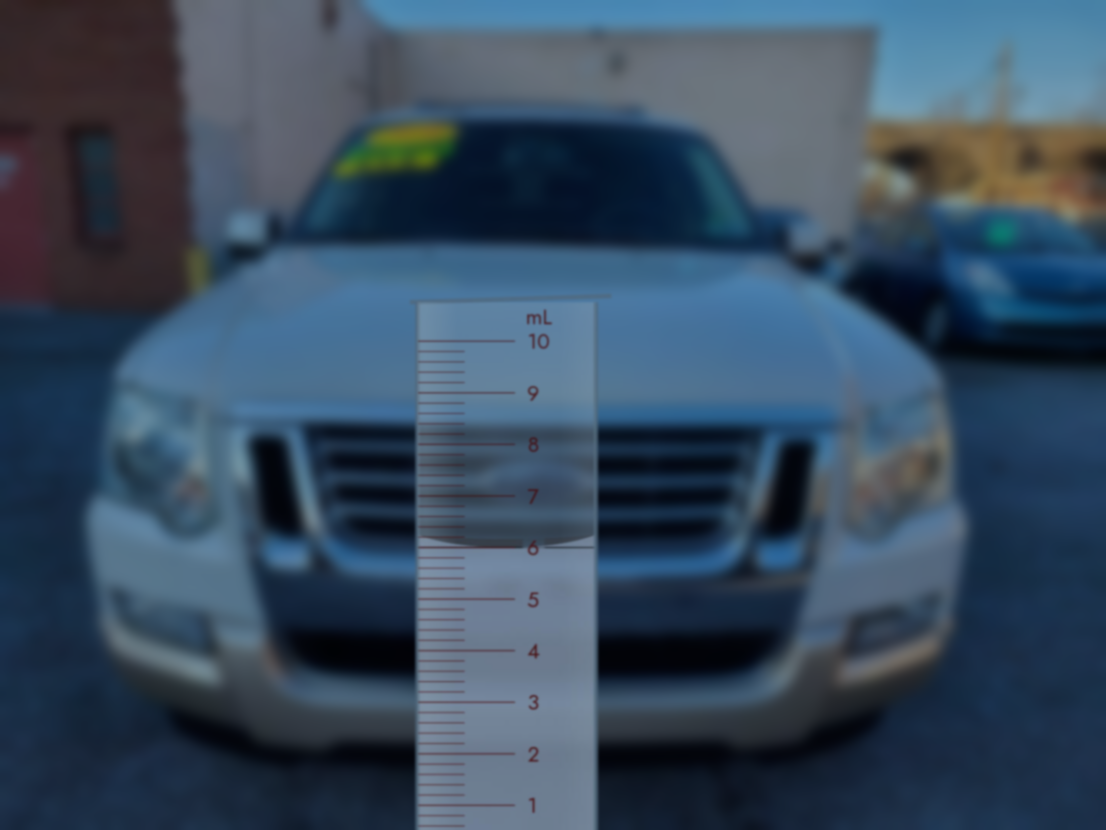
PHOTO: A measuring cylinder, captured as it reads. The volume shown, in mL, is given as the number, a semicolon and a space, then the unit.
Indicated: 6; mL
